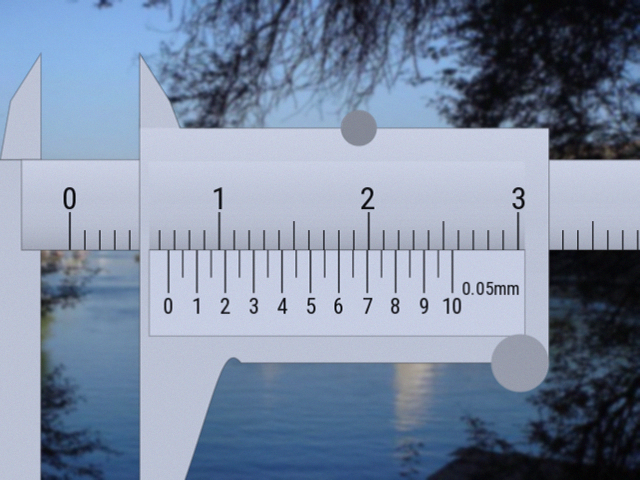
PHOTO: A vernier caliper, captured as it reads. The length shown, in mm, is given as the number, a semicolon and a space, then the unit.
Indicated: 6.6; mm
